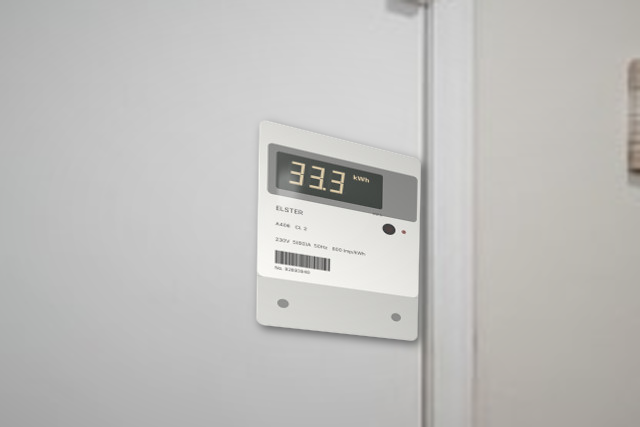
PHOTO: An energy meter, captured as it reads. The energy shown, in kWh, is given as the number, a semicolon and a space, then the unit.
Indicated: 33.3; kWh
